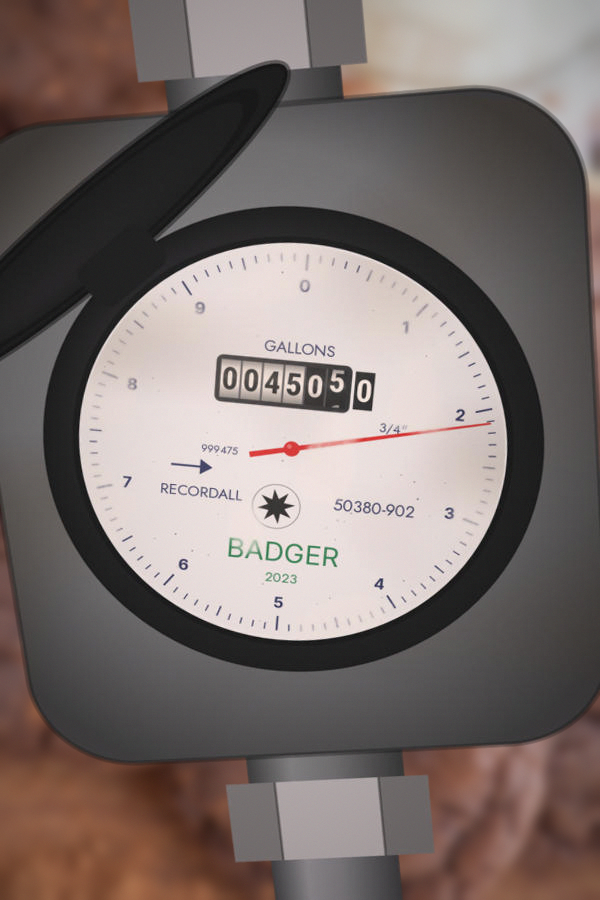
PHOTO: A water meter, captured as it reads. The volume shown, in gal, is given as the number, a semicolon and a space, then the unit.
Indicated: 45052.1; gal
